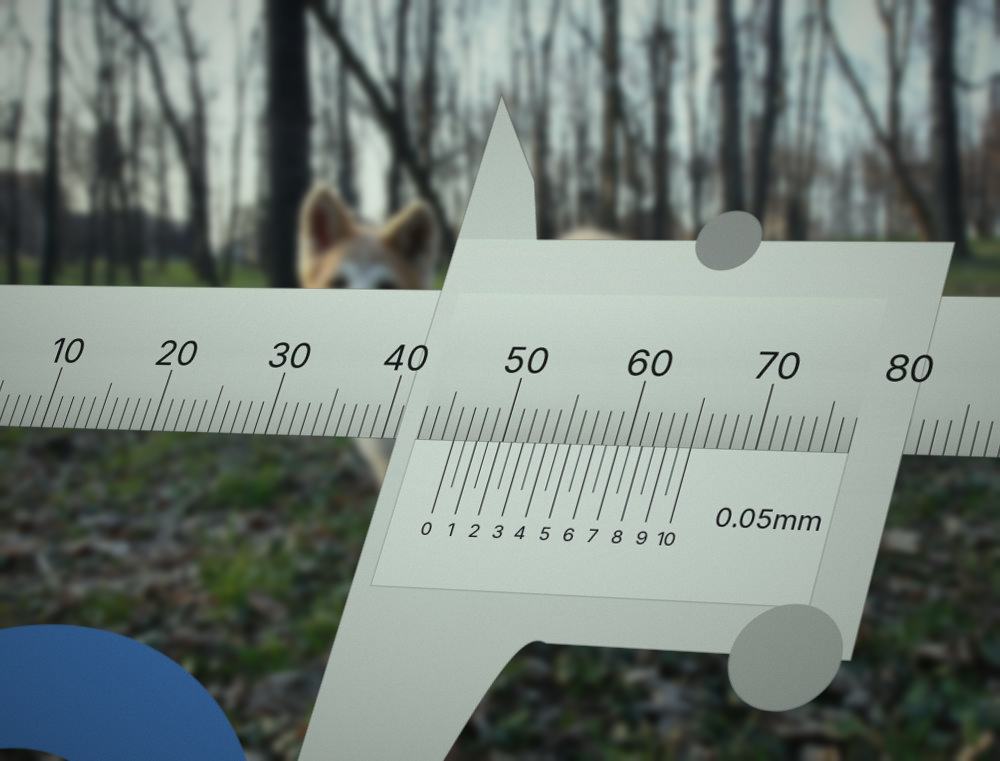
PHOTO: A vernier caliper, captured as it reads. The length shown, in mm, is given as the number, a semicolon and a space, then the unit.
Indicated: 46.0; mm
